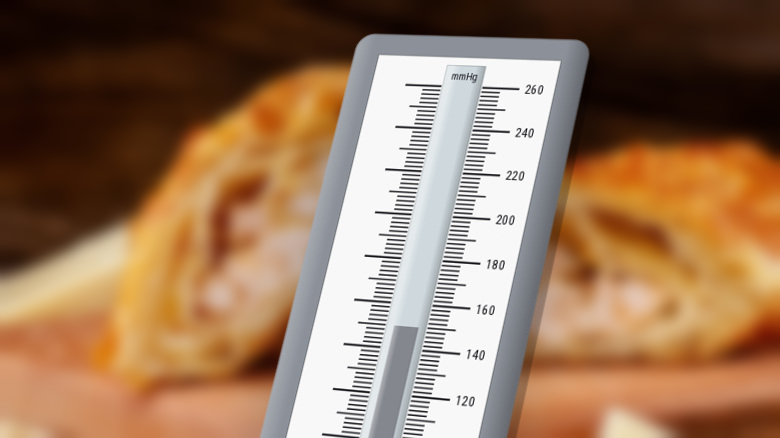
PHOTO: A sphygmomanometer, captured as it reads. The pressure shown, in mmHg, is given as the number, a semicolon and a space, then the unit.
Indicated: 150; mmHg
